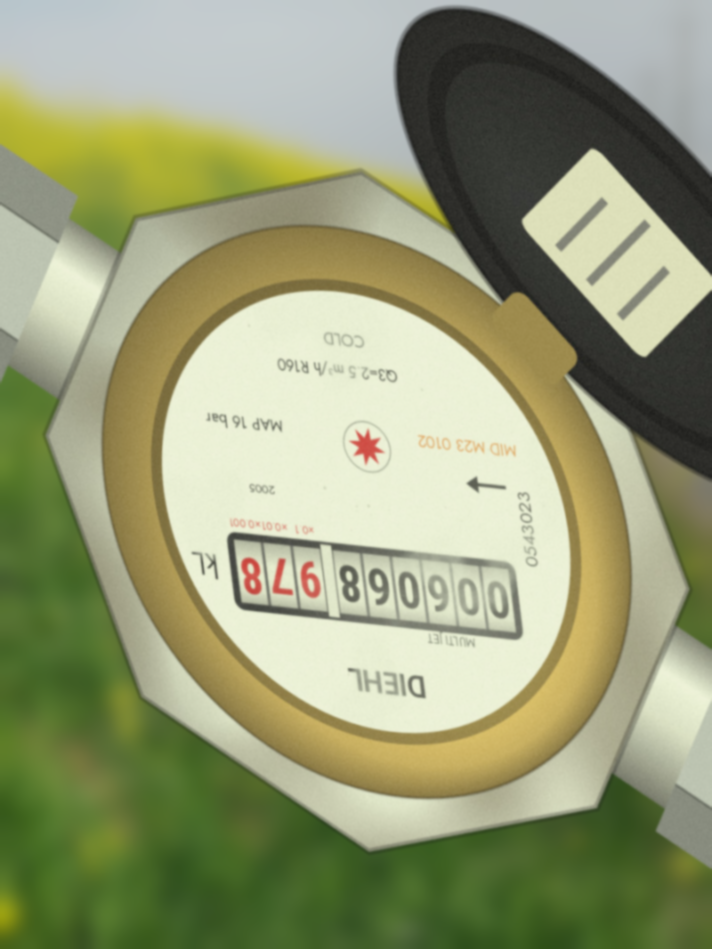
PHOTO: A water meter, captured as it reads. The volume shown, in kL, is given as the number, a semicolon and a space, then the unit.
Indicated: 6068.978; kL
